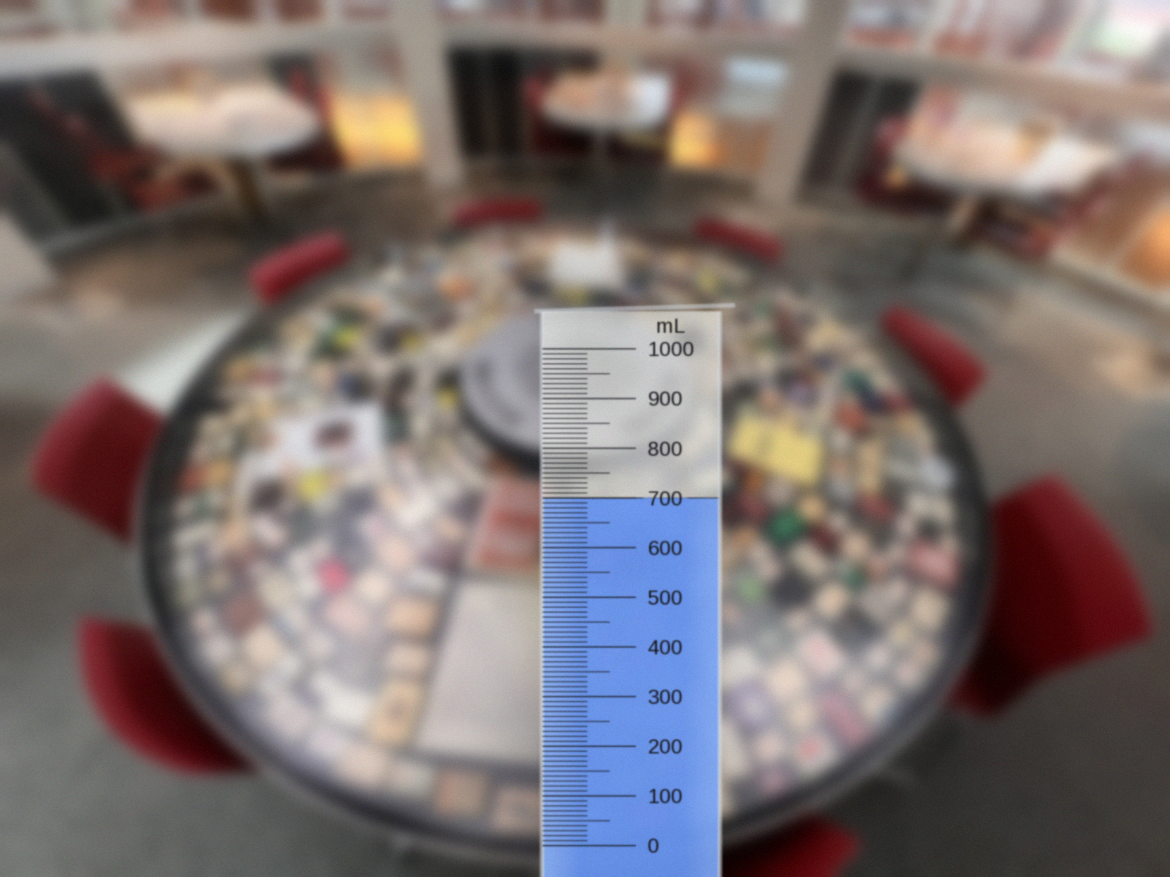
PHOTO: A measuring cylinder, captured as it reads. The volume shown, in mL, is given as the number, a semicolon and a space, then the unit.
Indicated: 700; mL
